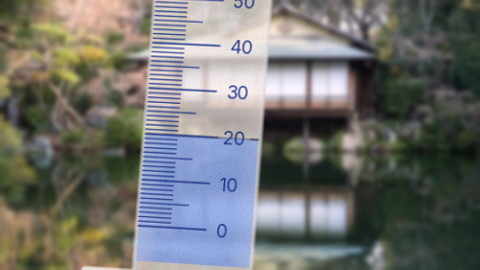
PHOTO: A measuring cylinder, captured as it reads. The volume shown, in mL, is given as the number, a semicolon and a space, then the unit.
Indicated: 20; mL
